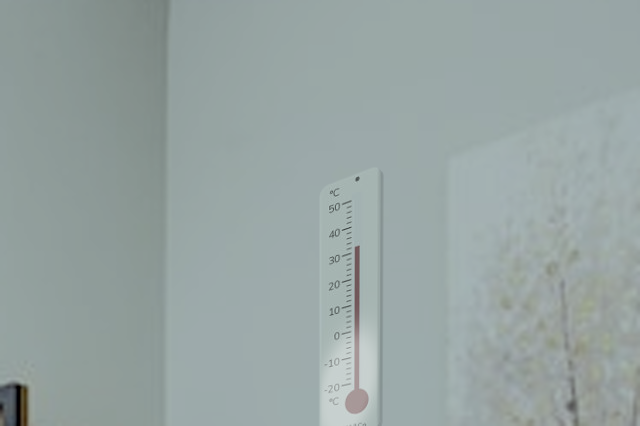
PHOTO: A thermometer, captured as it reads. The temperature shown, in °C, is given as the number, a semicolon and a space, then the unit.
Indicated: 32; °C
